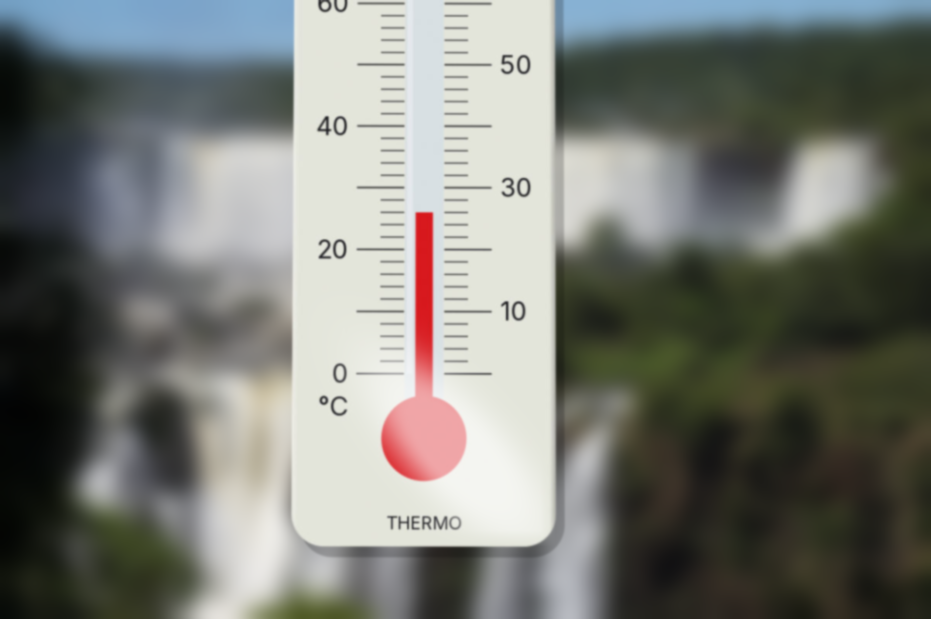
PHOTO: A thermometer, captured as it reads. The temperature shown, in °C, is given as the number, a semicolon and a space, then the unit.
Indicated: 26; °C
